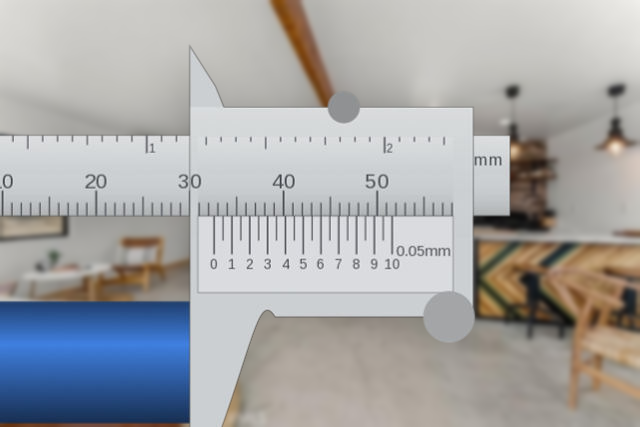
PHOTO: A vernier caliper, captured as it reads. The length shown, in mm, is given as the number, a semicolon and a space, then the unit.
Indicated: 32.6; mm
